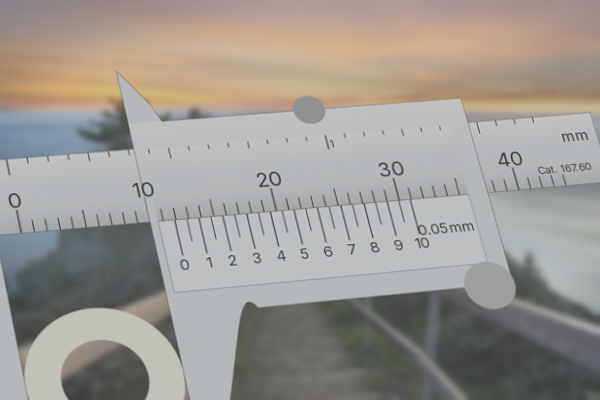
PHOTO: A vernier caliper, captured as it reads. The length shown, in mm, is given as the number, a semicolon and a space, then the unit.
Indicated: 11.9; mm
